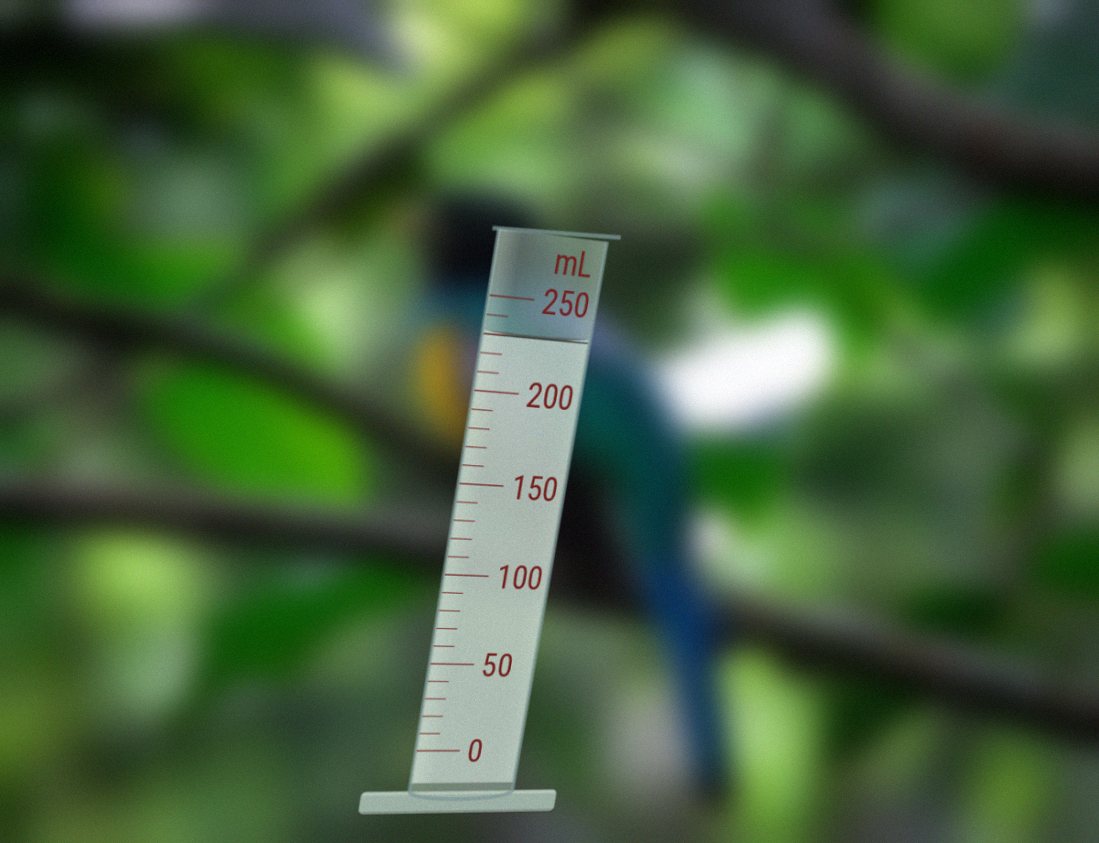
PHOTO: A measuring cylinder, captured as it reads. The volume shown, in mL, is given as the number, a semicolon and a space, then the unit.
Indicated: 230; mL
